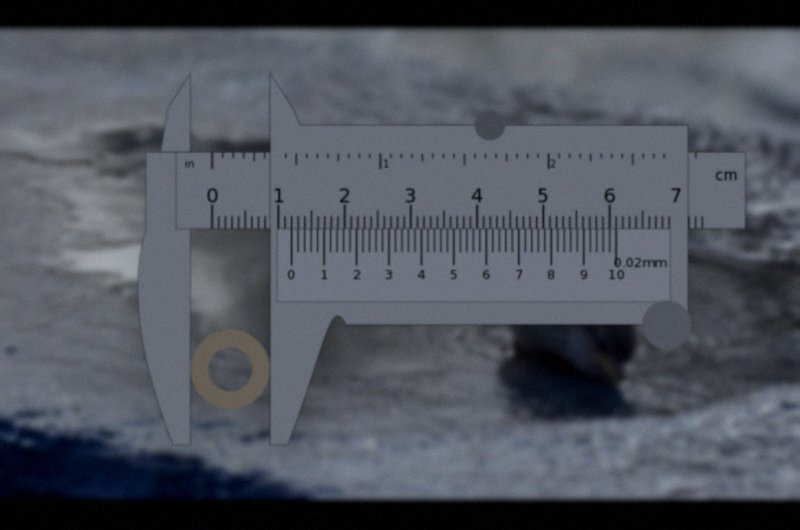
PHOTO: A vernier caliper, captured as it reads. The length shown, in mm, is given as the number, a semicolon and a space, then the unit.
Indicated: 12.0; mm
